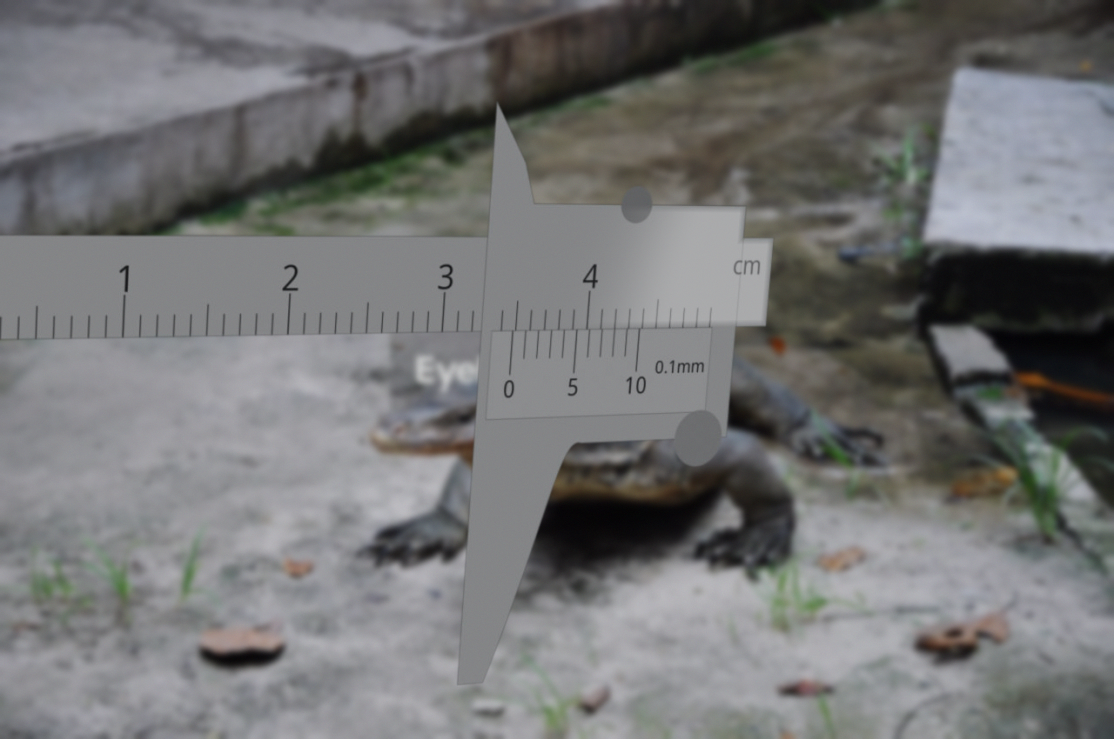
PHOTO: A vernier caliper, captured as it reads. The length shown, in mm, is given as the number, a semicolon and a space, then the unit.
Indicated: 34.8; mm
